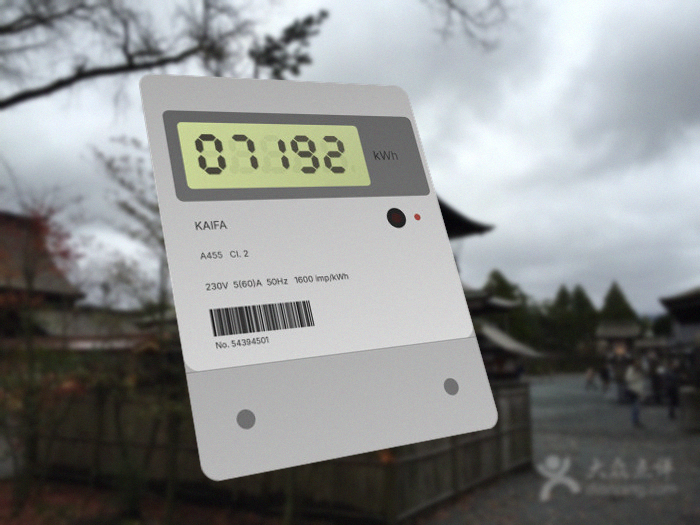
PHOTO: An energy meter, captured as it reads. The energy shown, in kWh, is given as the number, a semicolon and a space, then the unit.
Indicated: 7192; kWh
